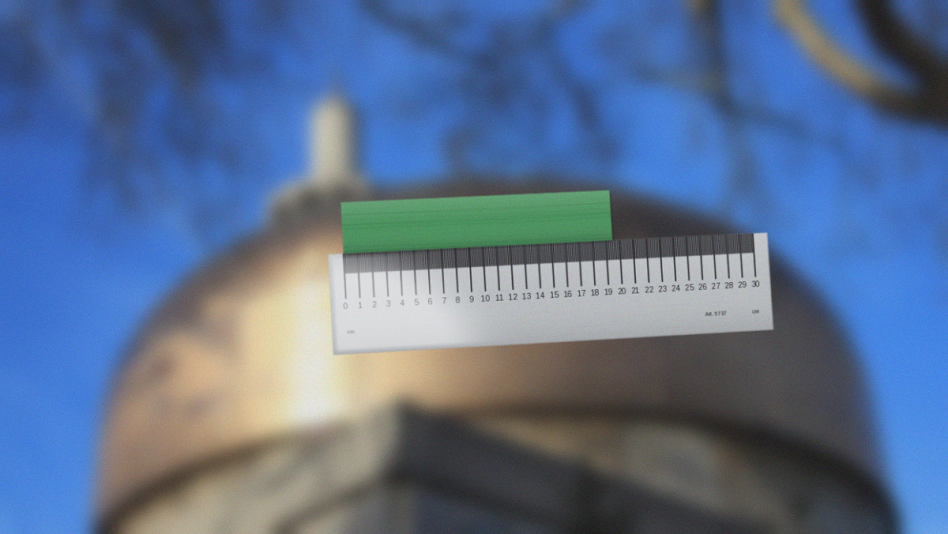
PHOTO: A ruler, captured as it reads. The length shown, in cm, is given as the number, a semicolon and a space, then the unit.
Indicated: 19.5; cm
